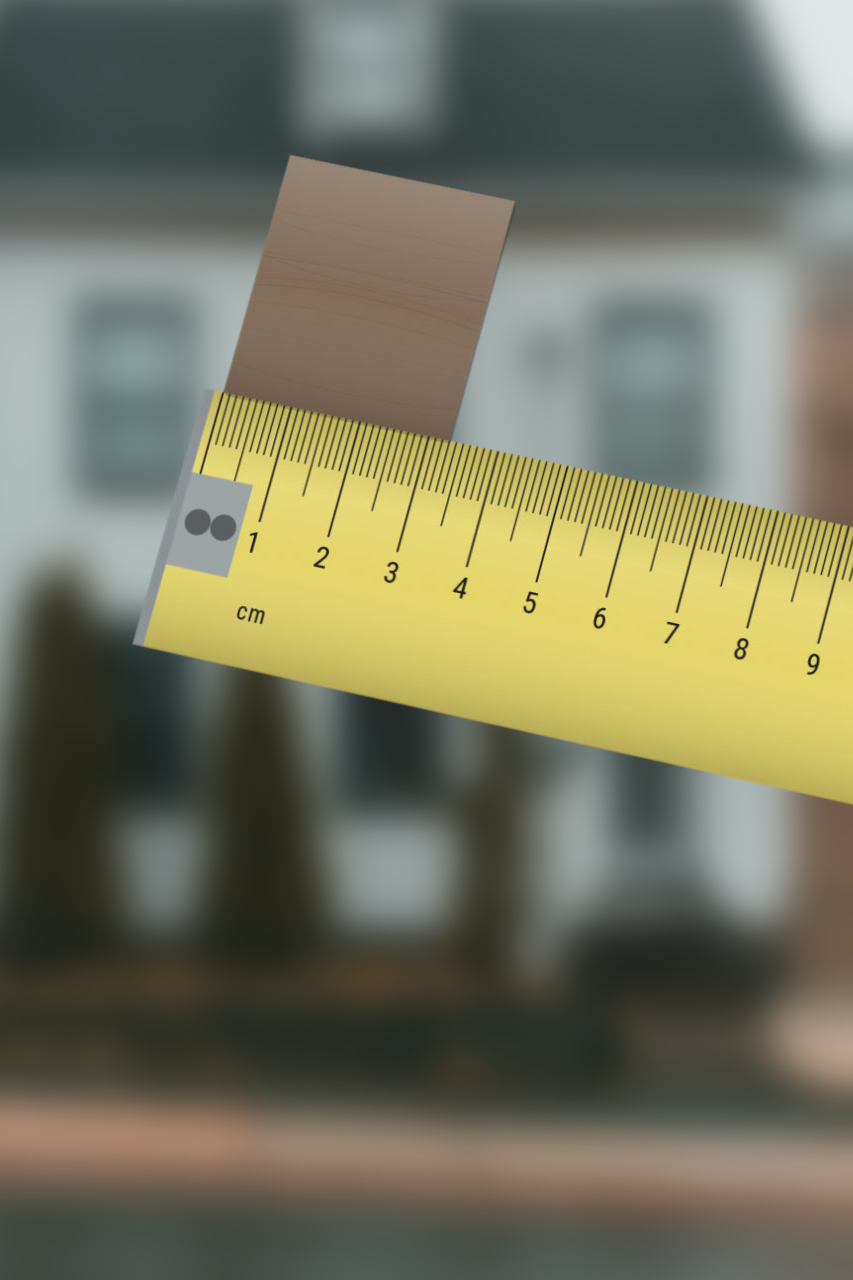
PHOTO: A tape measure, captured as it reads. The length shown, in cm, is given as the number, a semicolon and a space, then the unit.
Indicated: 3.3; cm
